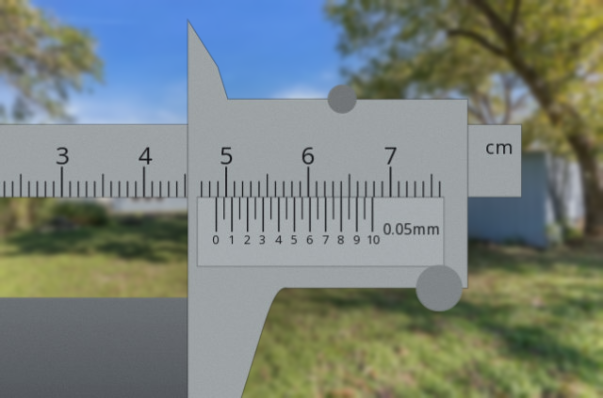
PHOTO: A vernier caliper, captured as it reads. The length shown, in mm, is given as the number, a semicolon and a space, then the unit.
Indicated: 48.8; mm
